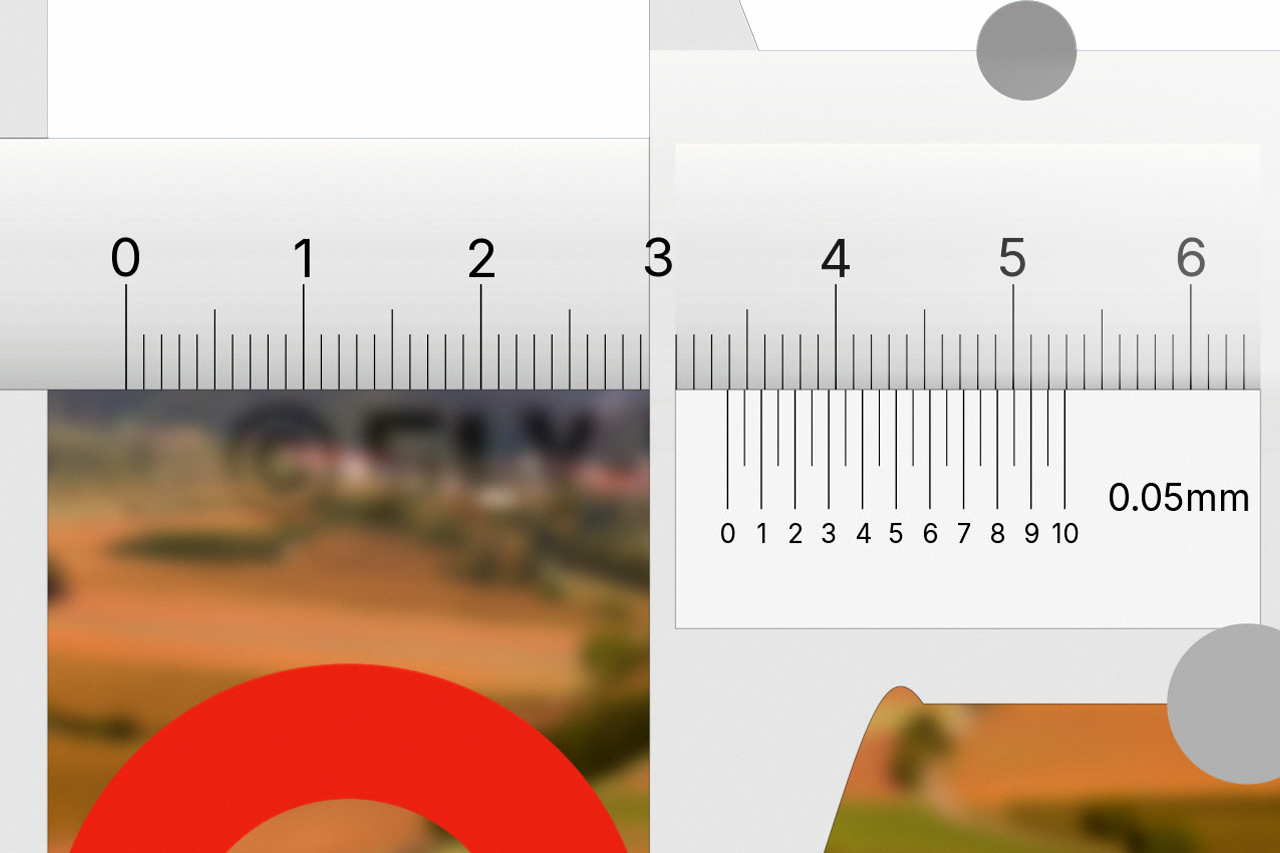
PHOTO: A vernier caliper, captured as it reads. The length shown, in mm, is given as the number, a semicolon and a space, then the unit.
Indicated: 33.9; mm
